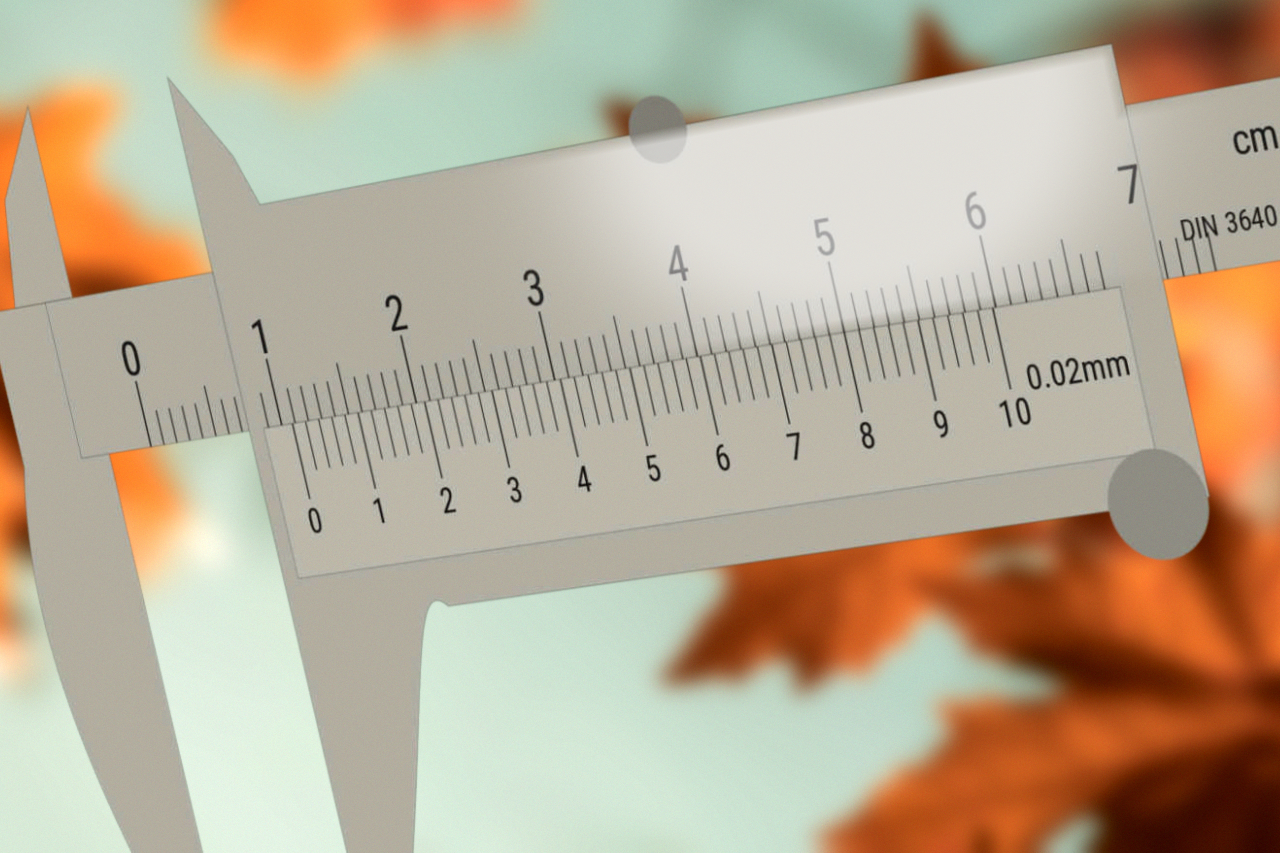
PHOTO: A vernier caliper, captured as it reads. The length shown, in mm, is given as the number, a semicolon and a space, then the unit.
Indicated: 10.8; mm
